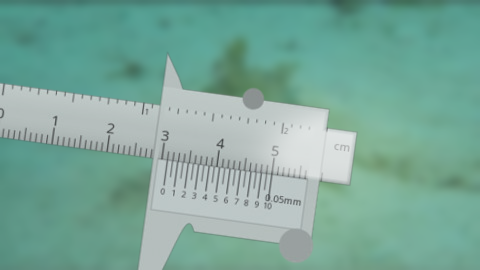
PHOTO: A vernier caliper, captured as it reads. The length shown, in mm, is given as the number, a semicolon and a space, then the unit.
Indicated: 31.0; mm
